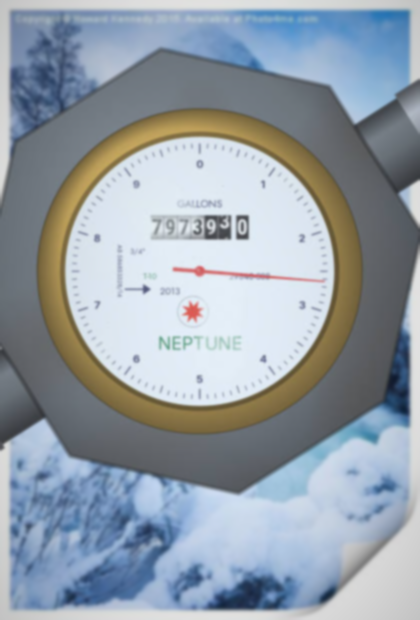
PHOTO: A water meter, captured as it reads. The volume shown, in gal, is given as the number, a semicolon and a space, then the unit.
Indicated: 7973932.6; gal
